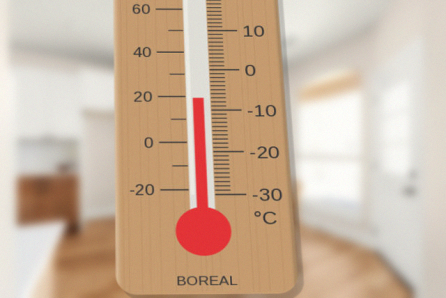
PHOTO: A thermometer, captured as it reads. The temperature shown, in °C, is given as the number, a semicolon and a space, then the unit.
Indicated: -7; °C
